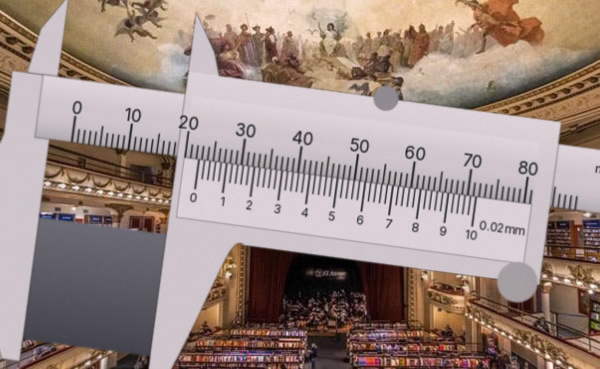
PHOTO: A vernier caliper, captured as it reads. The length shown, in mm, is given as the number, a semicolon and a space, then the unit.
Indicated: 22.5; mm
